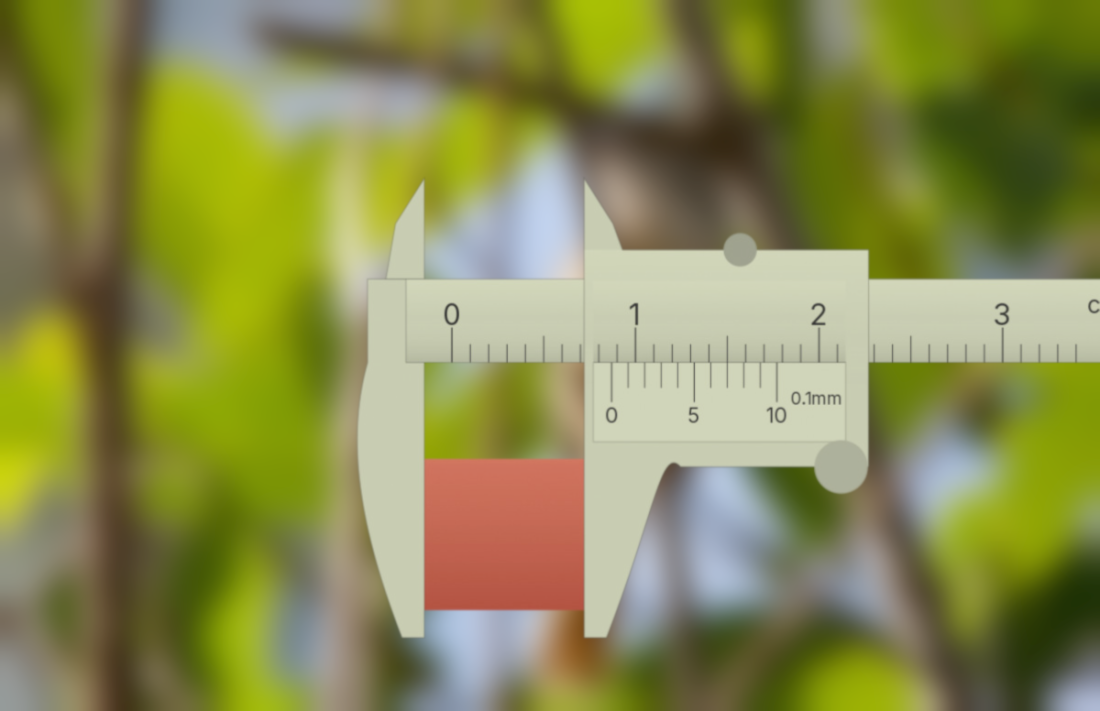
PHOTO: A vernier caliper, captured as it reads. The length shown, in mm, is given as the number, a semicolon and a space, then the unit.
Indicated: 8.7; mm
